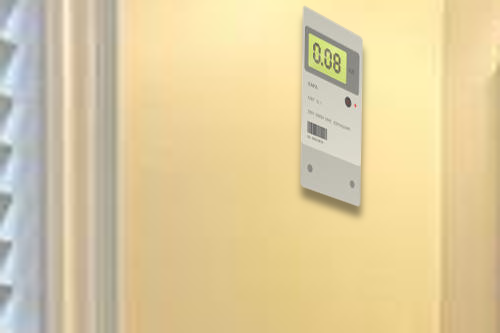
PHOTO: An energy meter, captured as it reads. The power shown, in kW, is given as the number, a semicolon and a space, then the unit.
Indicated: 0.08; kW
